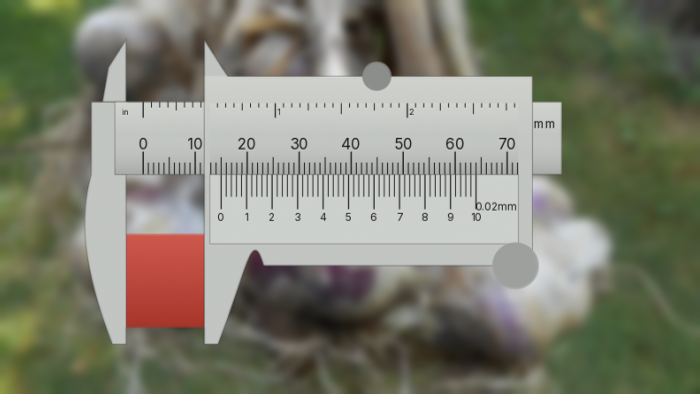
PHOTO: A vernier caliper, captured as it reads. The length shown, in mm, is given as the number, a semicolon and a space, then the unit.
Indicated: 15.0; mm
